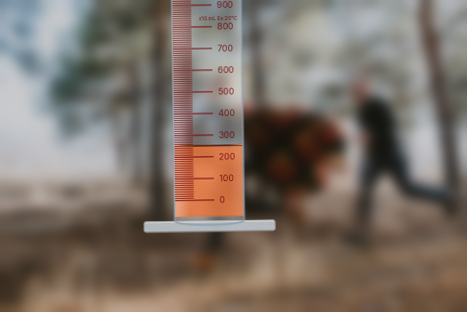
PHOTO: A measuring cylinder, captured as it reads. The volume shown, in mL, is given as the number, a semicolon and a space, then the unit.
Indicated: 250; mL
